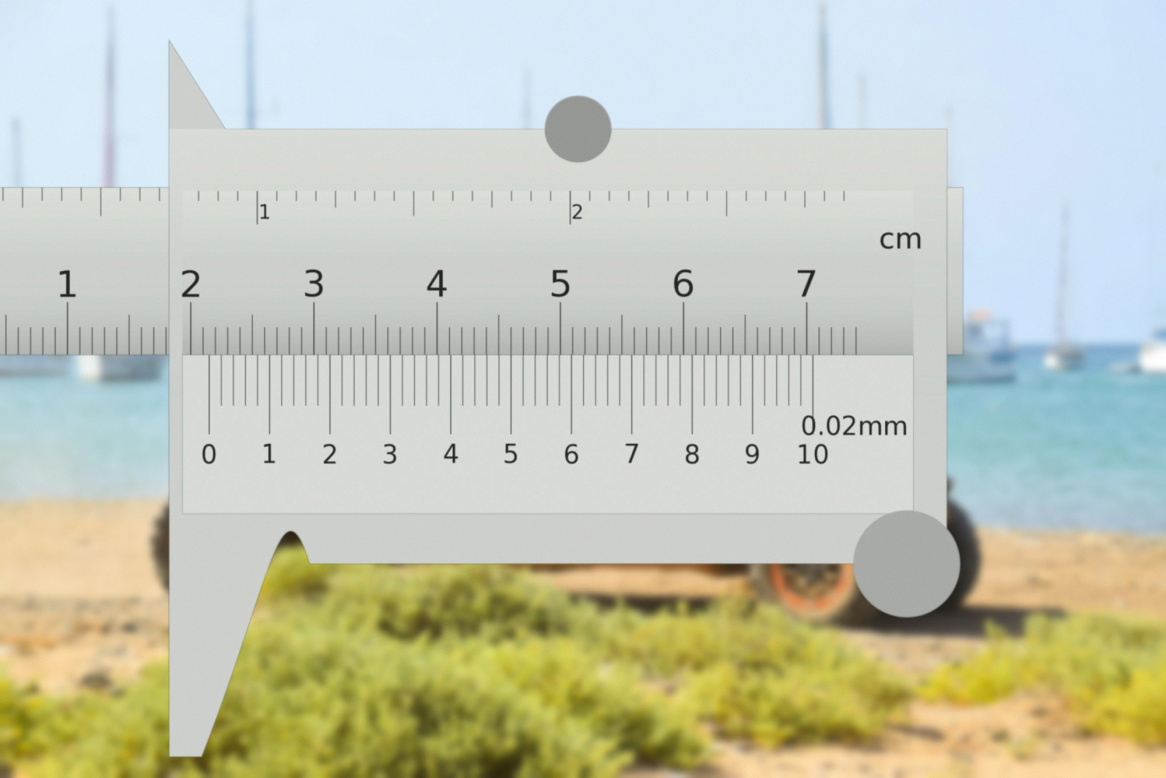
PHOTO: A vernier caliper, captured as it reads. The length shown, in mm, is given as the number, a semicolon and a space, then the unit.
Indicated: 21.5; mm
